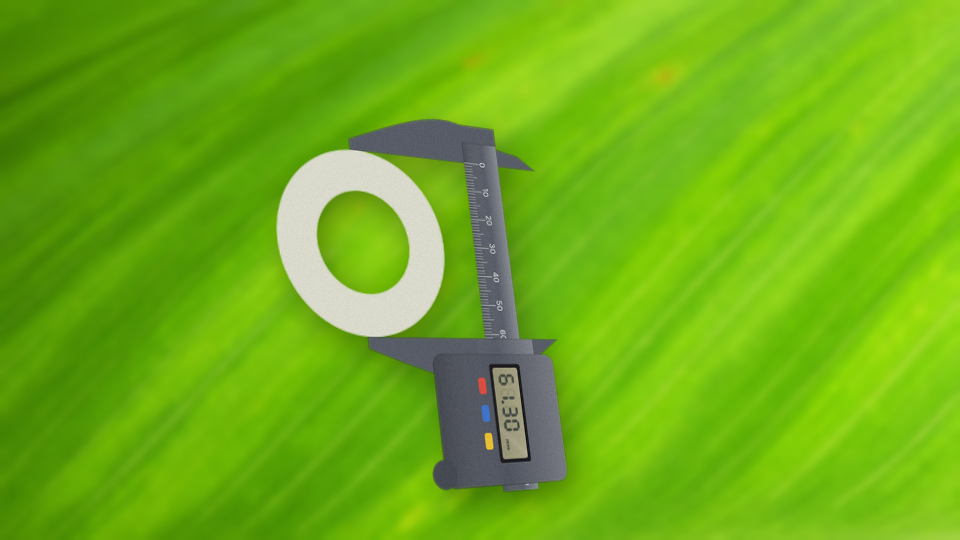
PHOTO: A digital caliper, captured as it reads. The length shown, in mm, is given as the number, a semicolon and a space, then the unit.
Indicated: 61.30; mm
